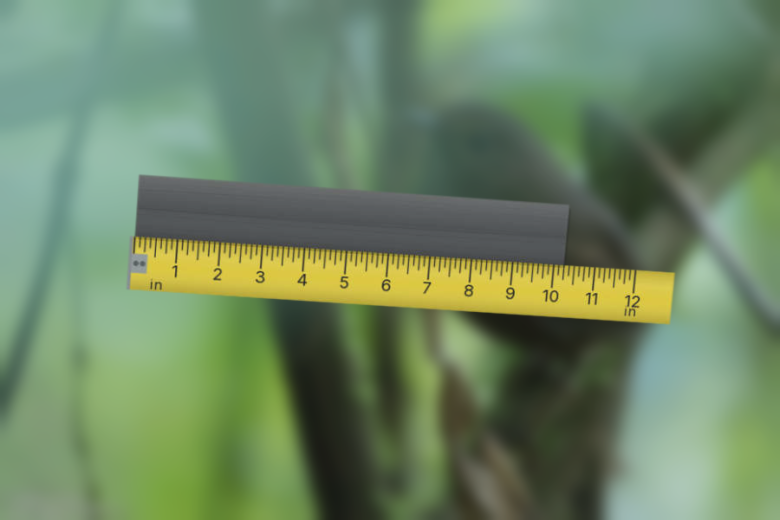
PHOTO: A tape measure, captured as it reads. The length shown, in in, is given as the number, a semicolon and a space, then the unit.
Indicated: 10.25; in
